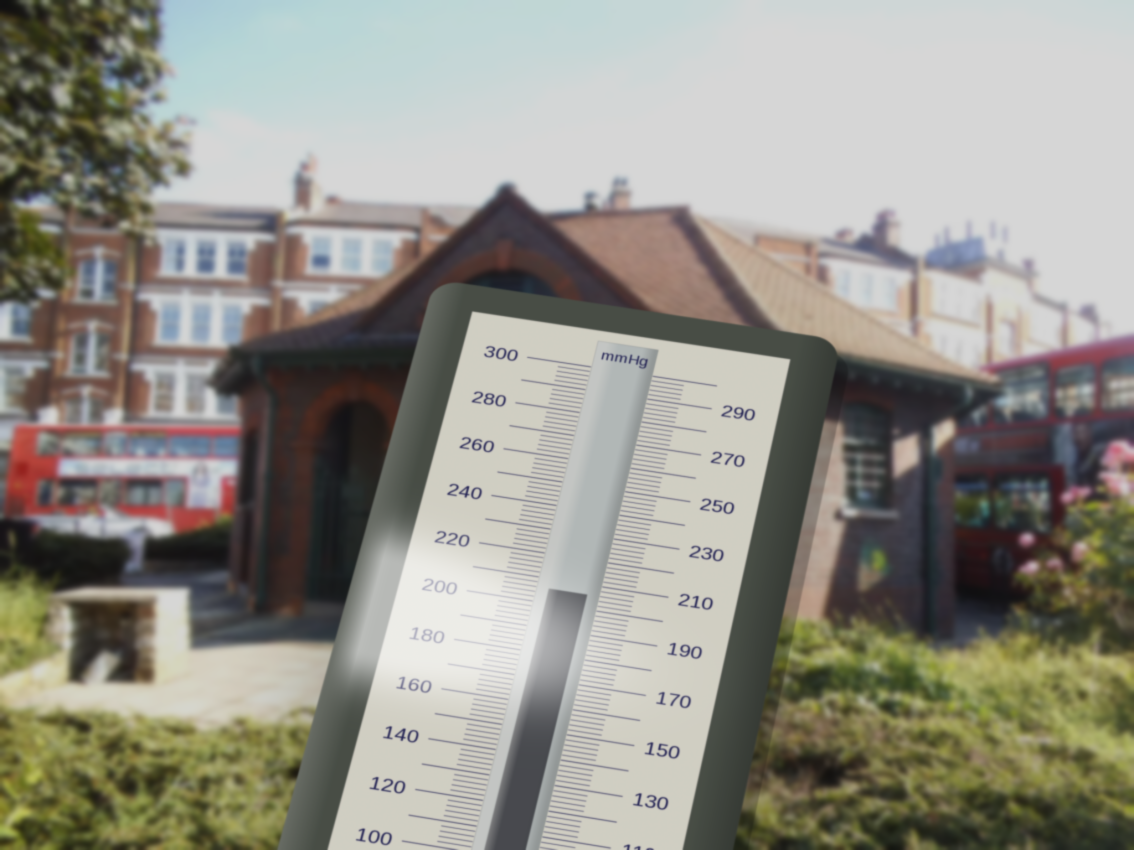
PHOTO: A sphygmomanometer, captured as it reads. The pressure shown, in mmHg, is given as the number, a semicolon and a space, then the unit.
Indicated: 206; mmHg
